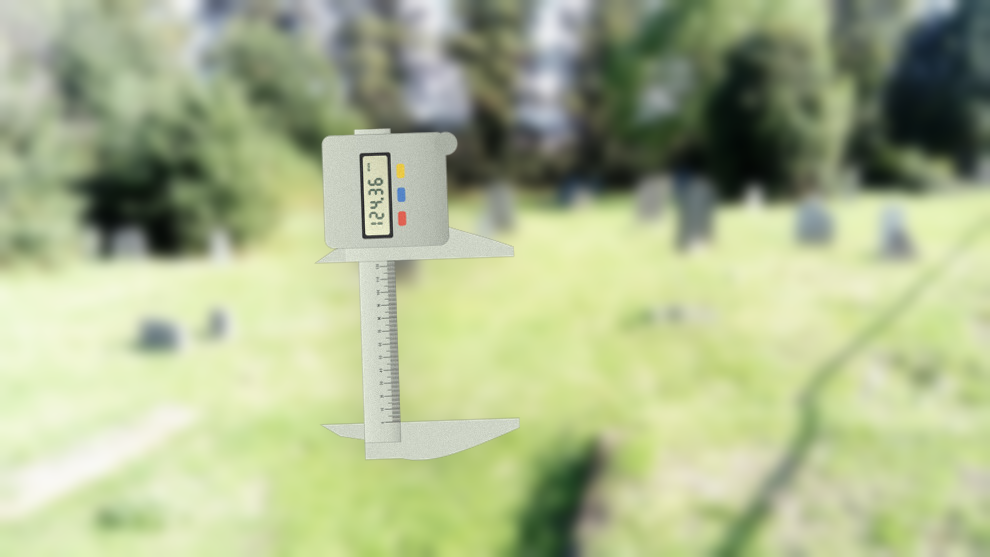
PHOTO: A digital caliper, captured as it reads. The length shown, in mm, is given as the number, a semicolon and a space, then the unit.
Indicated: 124.36; mm
